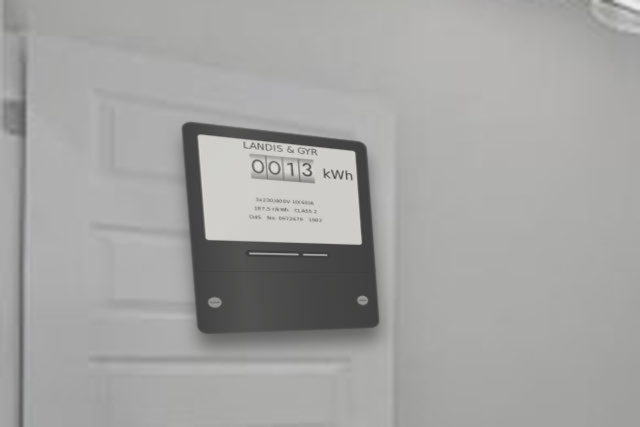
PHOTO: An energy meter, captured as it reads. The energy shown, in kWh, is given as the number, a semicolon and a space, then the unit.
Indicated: 13; kWh
